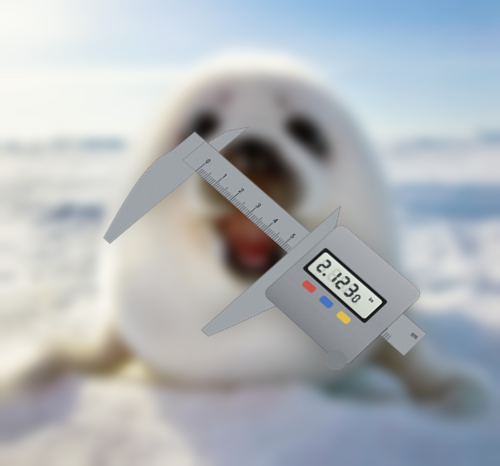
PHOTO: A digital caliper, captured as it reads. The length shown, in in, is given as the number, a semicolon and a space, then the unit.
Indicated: 2.1230; in
